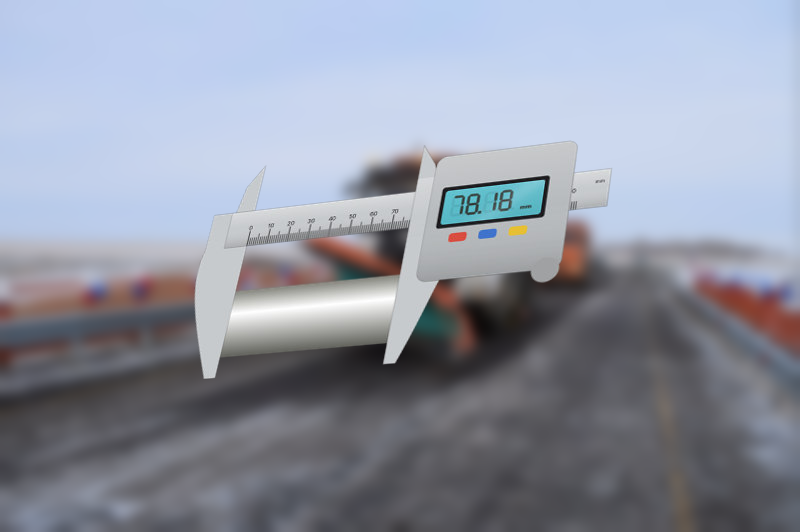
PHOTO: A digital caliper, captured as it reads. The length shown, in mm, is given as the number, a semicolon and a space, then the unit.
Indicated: 78.18; mm
